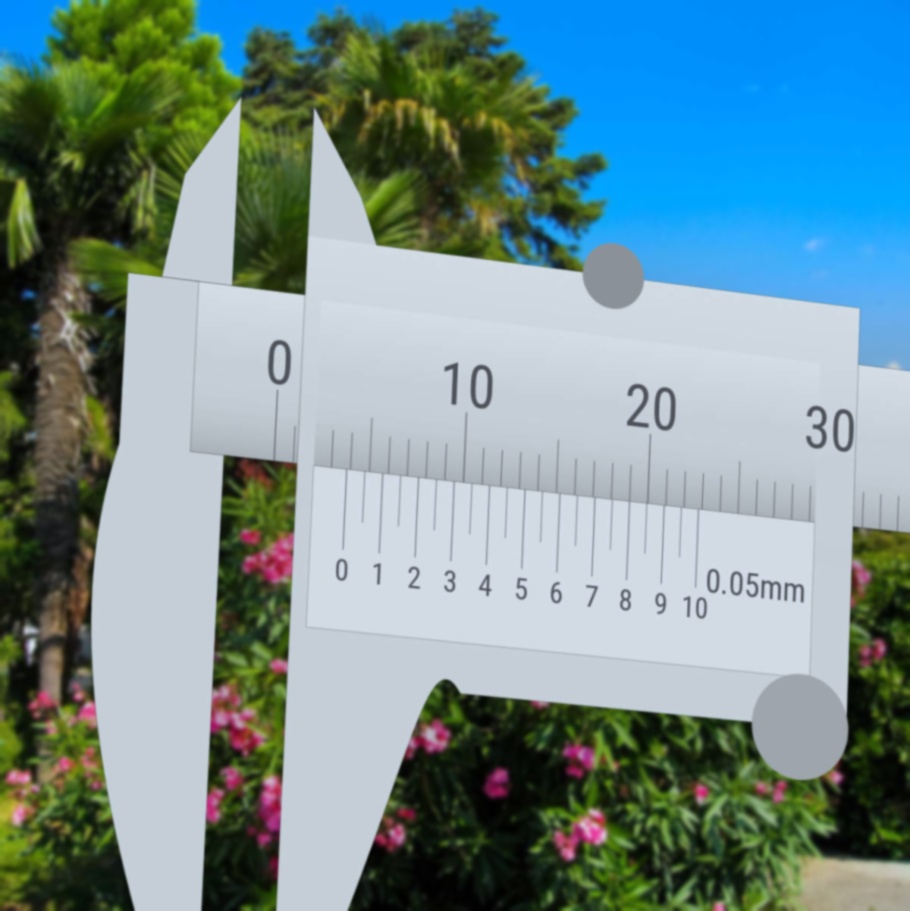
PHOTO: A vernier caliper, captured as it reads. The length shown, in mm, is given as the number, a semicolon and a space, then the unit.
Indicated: 3.8; mm
